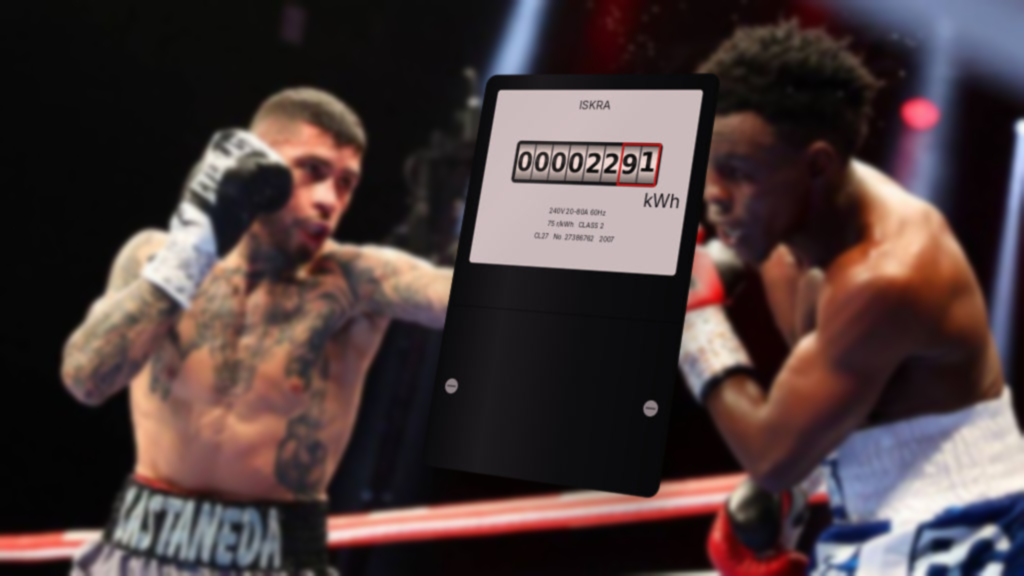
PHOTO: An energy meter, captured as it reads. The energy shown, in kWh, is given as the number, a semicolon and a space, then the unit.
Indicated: 22.91; kWh
